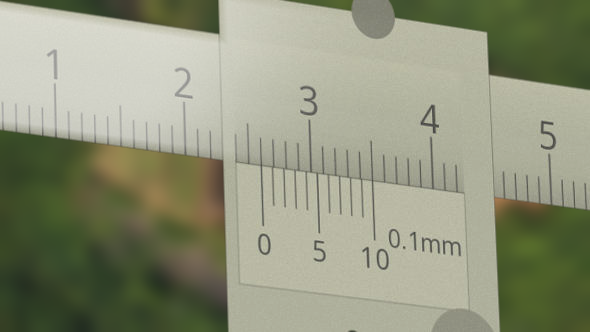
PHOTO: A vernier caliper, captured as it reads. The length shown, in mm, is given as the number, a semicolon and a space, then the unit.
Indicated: 26.0; mm
